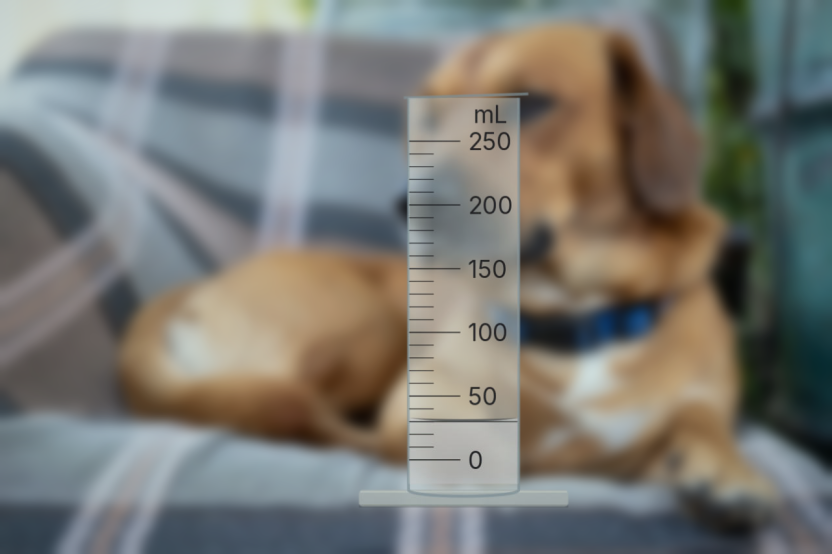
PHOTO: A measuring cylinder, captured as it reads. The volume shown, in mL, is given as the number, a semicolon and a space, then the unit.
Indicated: 30; mL
